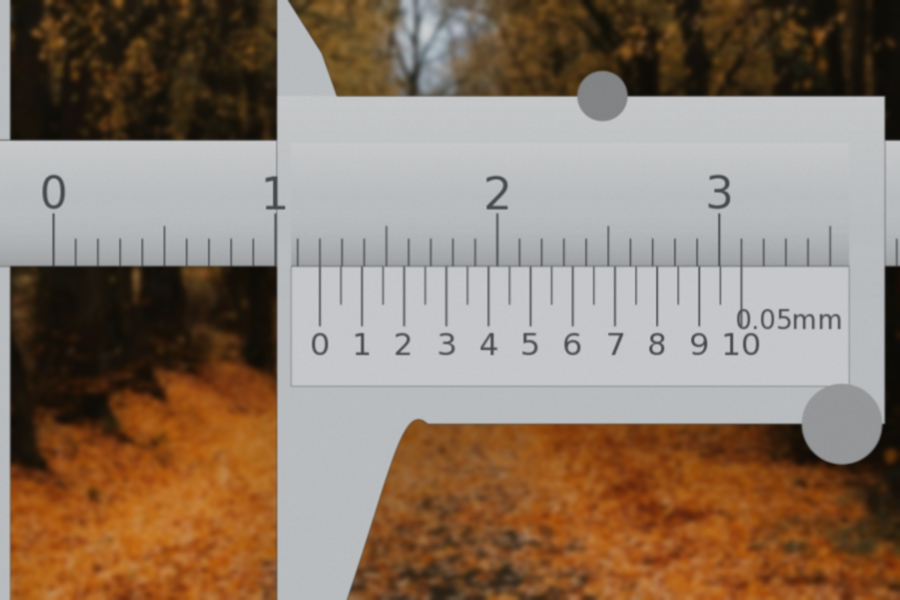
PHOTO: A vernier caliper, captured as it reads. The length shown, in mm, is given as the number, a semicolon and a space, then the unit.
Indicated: 12.0; mm
